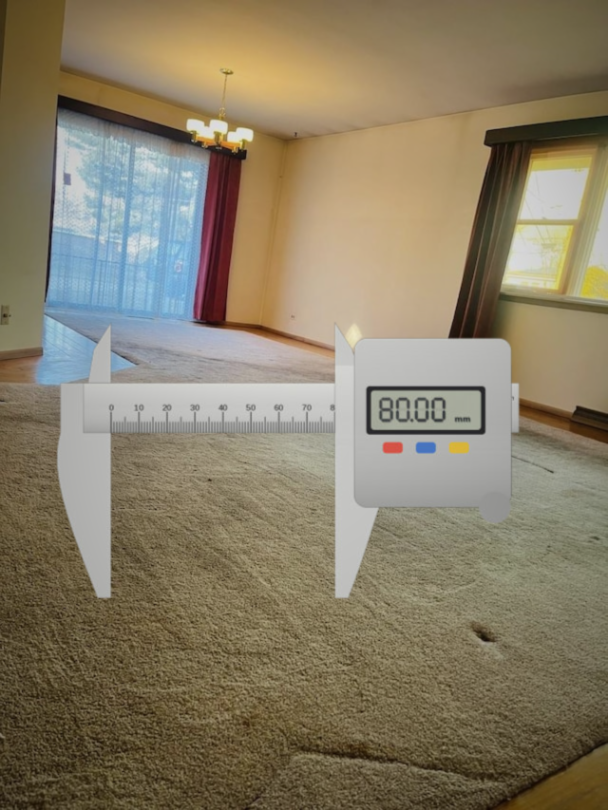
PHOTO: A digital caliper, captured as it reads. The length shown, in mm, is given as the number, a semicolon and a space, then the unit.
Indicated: 80.00; mm
